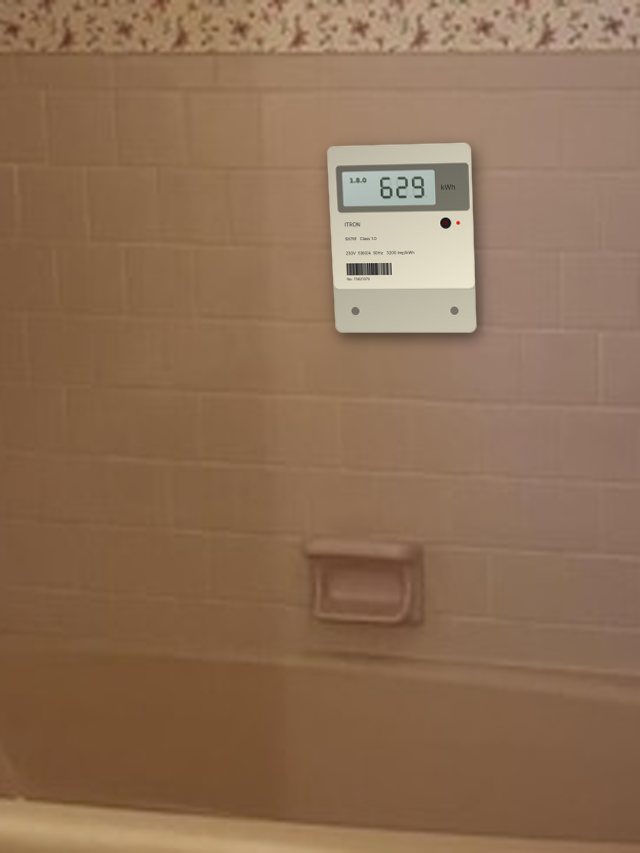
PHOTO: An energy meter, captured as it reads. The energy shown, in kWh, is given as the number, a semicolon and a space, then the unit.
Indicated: 629; kWh
